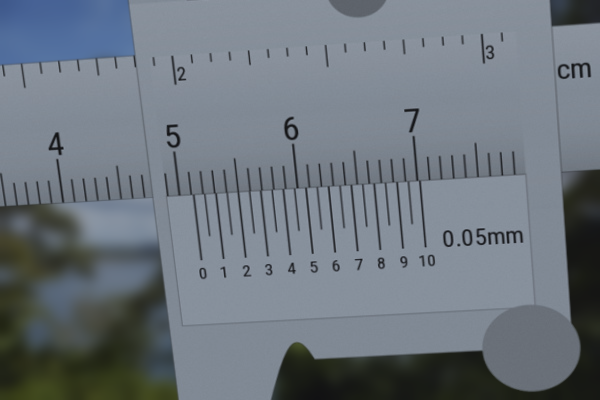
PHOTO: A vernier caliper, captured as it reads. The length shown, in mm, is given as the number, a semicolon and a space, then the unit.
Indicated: 51.2; mm
